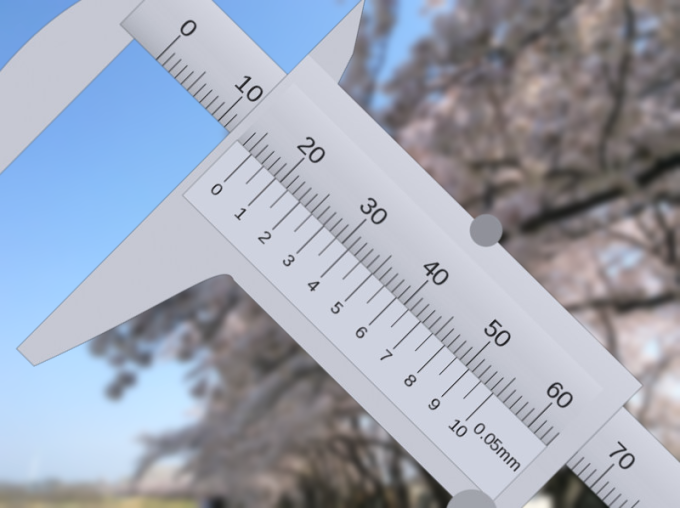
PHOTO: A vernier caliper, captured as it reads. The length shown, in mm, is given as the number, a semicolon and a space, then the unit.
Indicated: 15.4; mm
